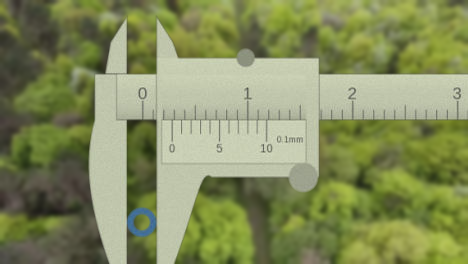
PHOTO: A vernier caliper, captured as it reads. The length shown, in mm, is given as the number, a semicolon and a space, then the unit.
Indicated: 2.8; mm
